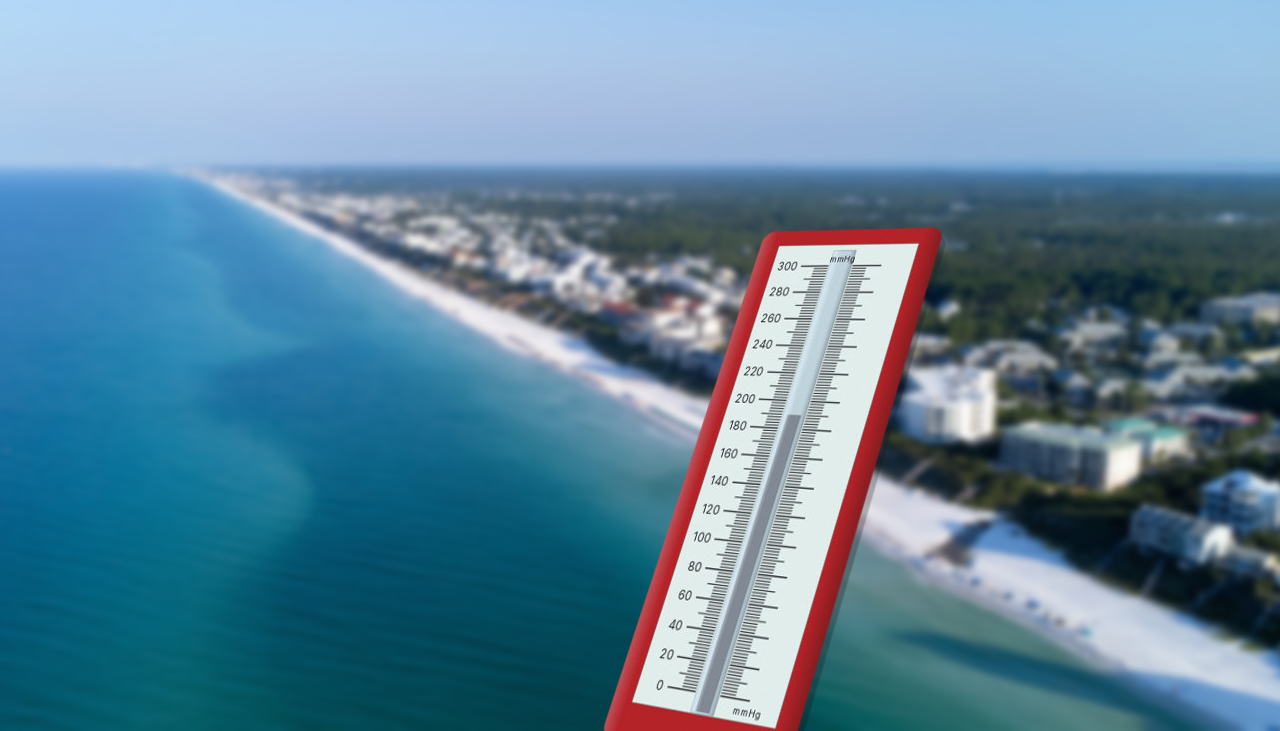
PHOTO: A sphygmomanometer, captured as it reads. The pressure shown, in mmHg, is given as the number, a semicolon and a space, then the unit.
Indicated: 190; mmHg
